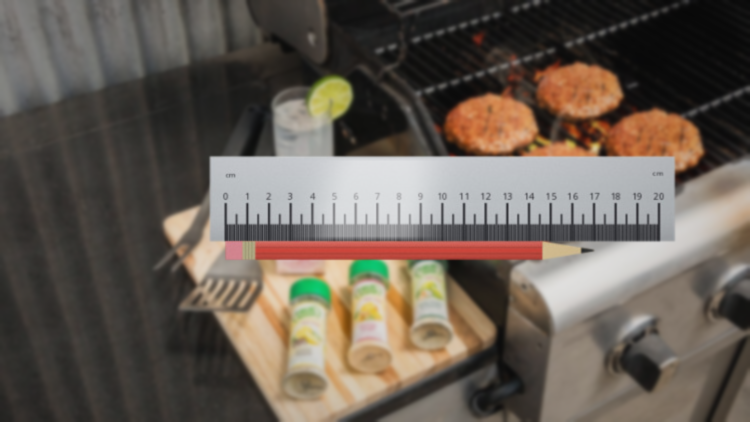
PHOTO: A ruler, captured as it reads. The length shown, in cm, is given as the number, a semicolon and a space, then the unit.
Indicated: 17; cm
